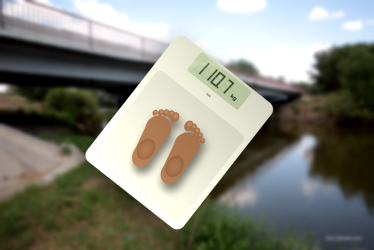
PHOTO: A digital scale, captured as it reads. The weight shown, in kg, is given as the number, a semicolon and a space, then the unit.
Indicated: 110.7; kg
